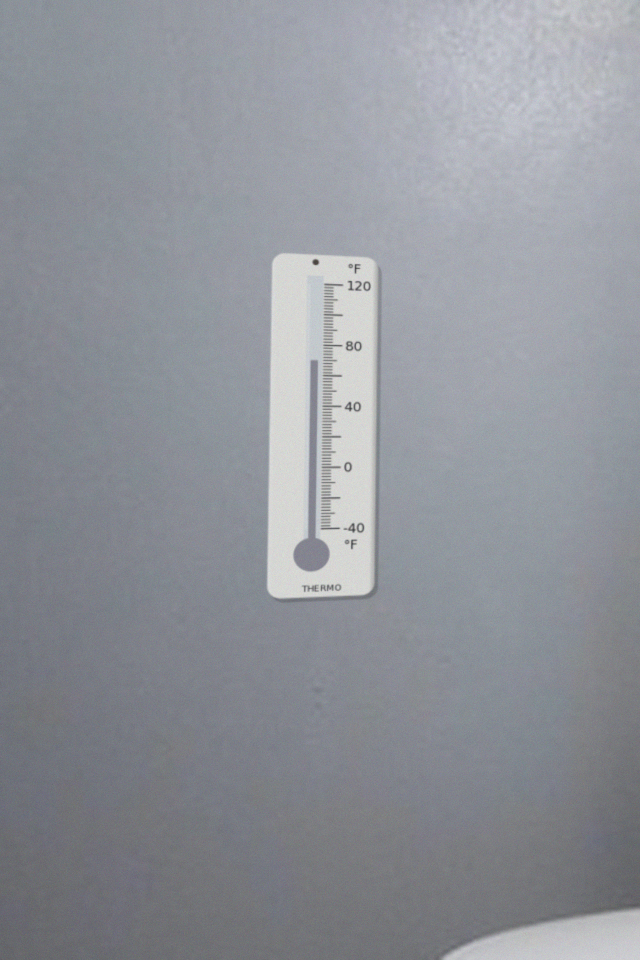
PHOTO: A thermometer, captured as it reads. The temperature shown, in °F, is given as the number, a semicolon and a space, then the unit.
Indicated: 70; °F
